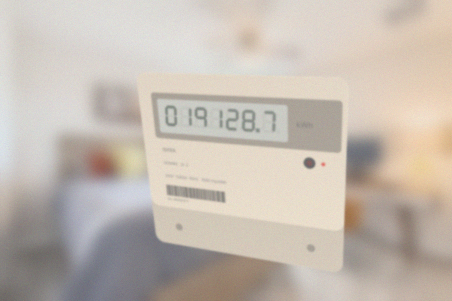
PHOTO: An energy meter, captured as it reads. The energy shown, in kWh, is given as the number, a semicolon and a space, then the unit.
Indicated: 19128.7; kWh
